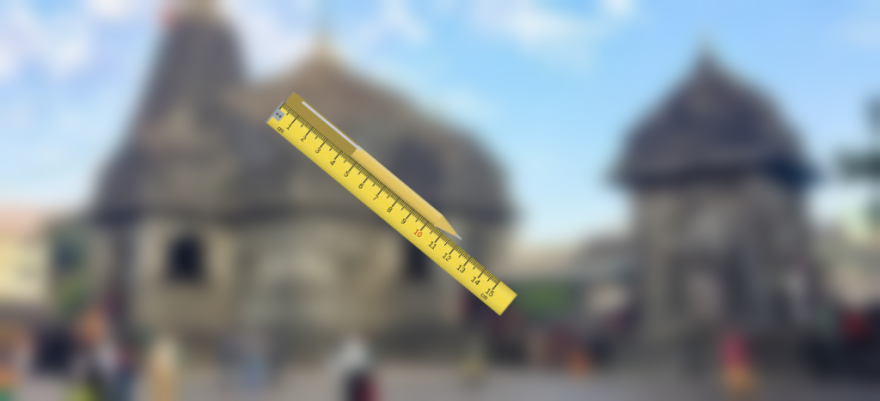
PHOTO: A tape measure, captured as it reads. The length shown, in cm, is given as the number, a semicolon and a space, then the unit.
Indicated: 12; cm
